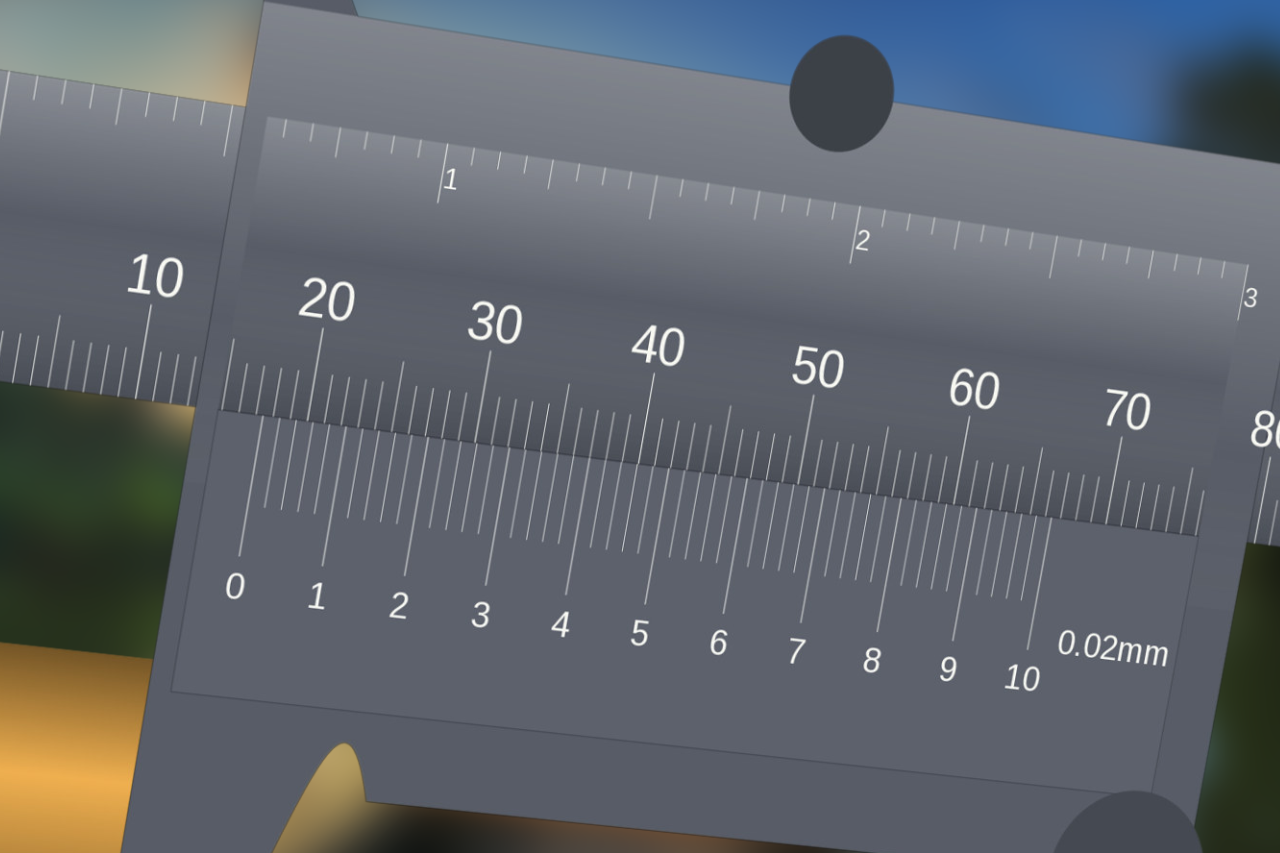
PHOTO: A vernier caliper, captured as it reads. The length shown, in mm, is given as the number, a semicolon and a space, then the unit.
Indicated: 17.4; mm
